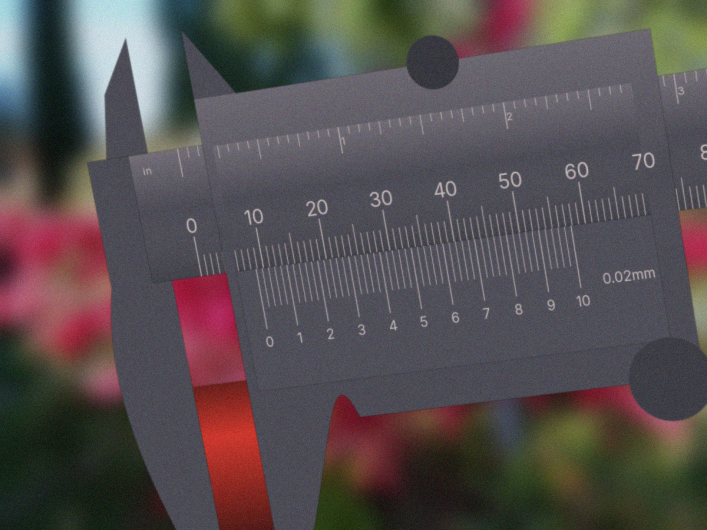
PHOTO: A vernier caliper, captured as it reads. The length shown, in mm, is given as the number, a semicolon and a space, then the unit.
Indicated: 8.8; mm
